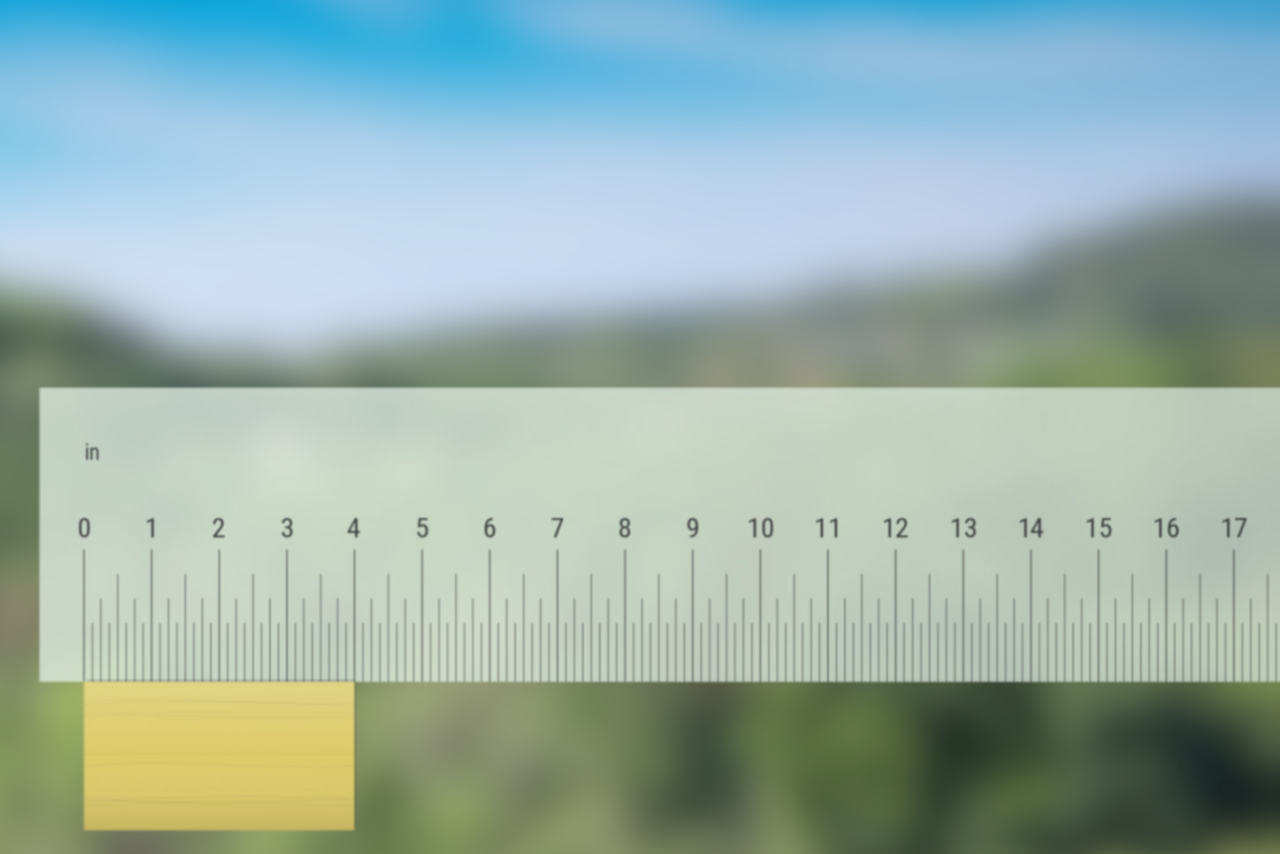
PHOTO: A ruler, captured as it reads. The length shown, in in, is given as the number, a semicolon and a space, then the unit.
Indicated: 4; in
